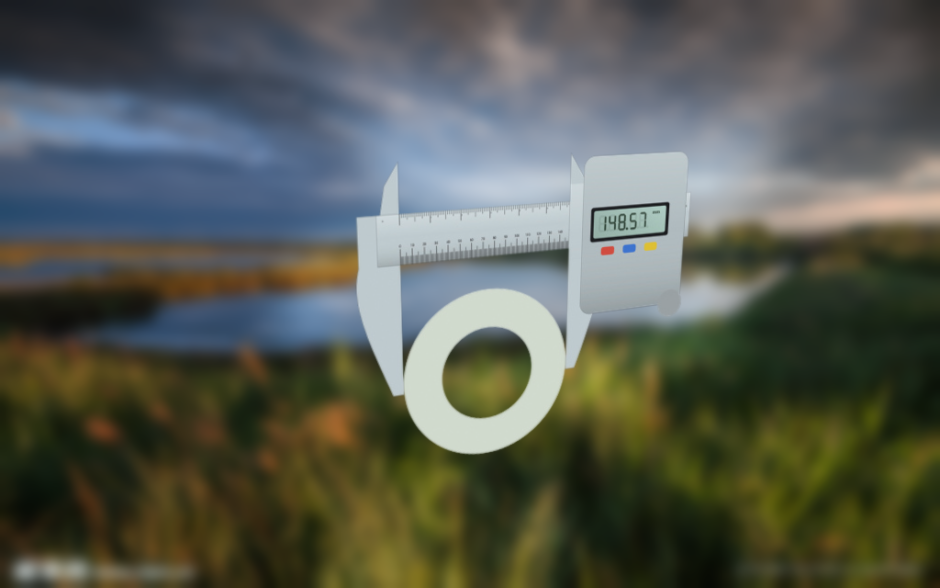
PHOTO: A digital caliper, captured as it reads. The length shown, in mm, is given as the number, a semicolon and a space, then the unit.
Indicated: 148.57; mm
